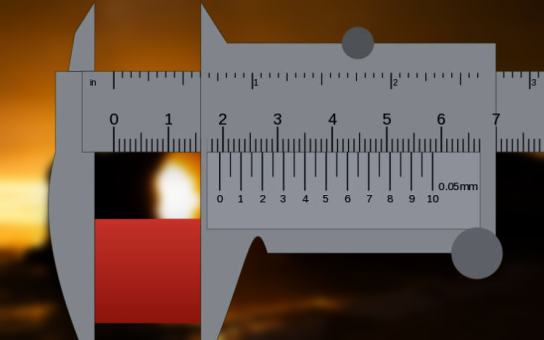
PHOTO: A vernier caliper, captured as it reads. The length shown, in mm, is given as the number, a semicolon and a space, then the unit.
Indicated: 19.4; mm
